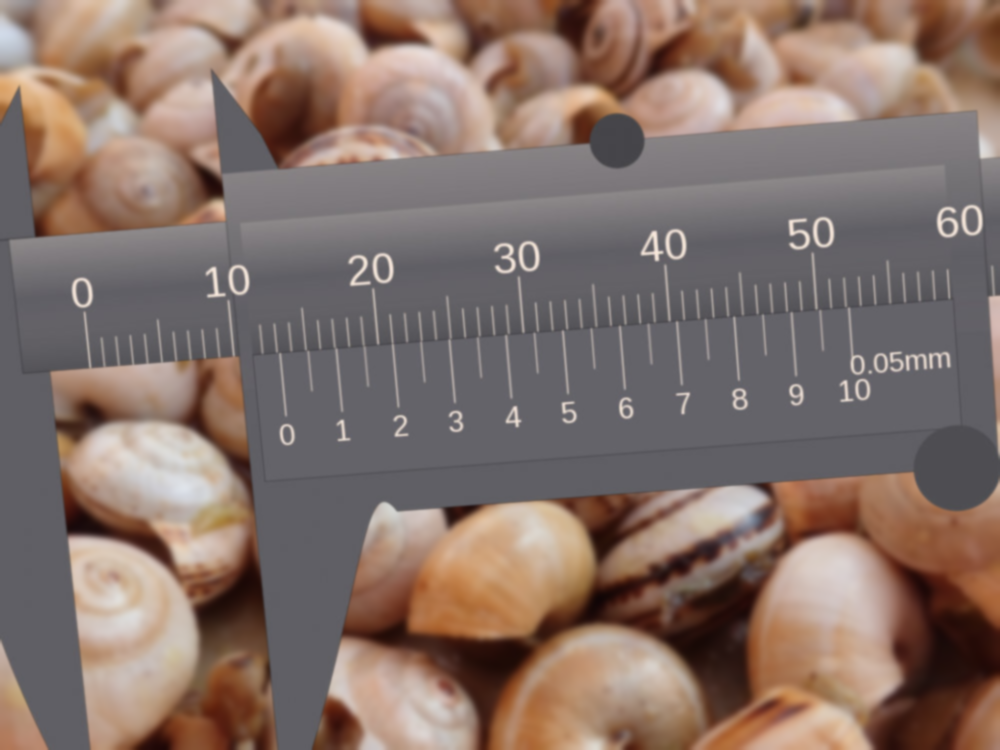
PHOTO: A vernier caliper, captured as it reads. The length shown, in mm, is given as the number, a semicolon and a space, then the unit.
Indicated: 13.2; mm
